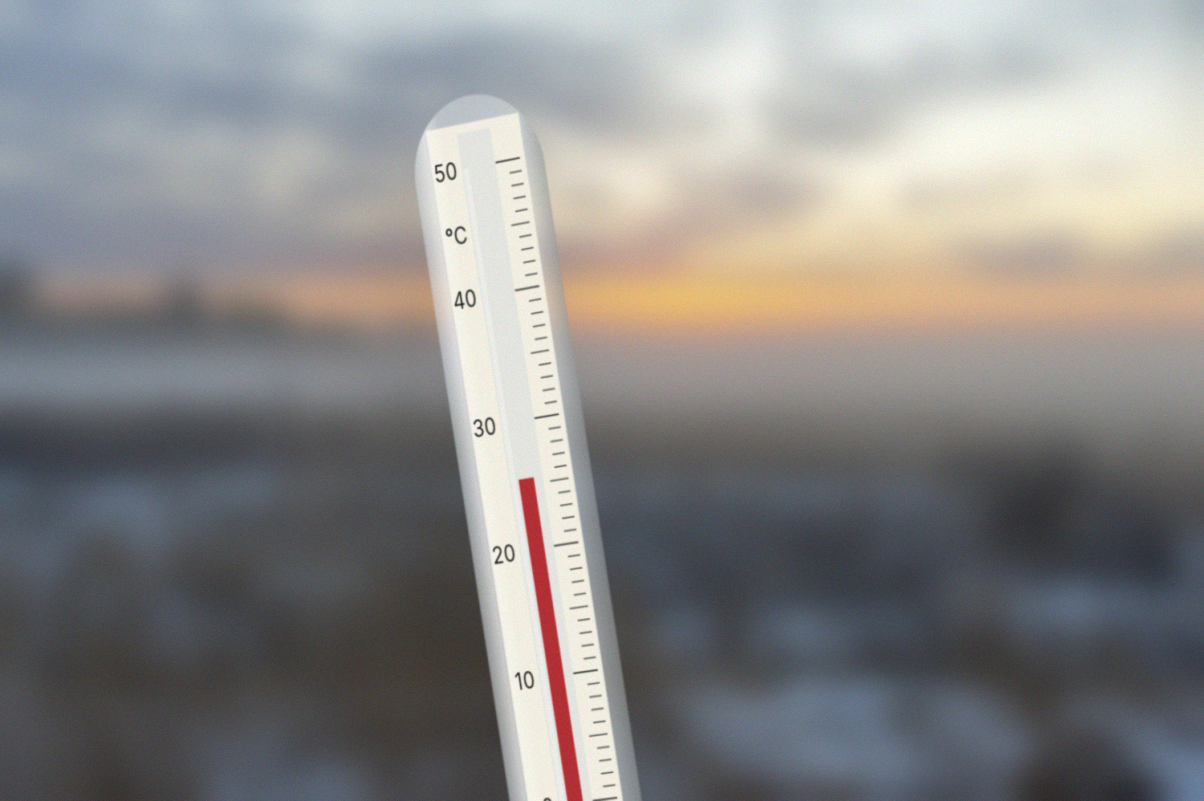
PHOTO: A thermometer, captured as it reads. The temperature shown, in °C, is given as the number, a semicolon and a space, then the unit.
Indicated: 25.5; °C
